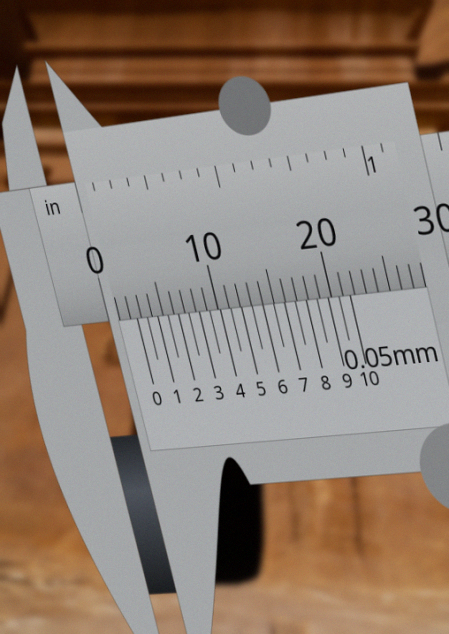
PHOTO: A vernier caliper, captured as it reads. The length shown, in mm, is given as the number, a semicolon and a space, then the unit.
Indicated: 2.6; mm
